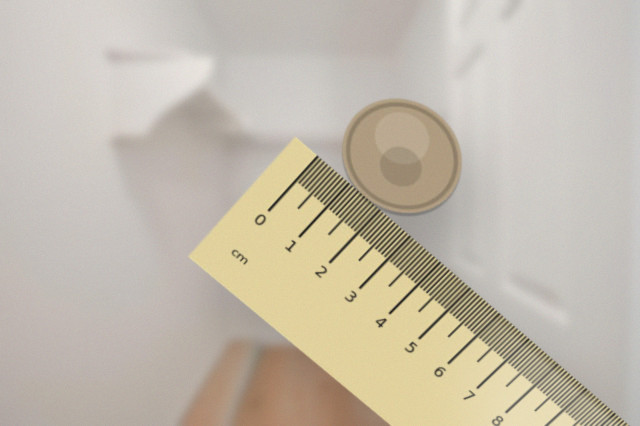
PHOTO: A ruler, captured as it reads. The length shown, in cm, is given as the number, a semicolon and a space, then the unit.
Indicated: 3; cm
